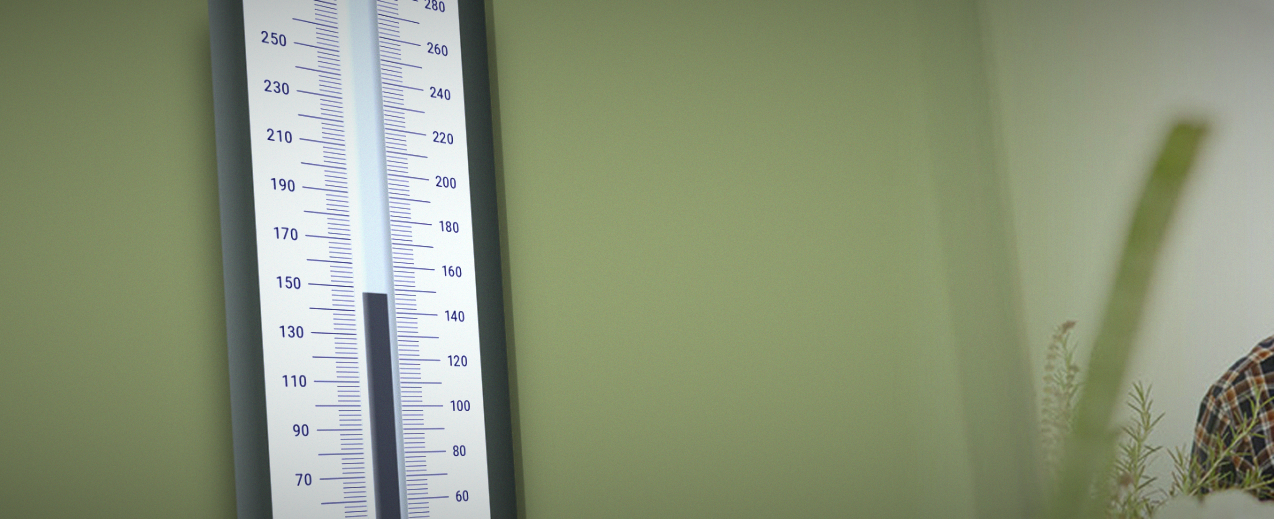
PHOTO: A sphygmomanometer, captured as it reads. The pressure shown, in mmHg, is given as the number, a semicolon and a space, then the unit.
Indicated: 148; mmHg
